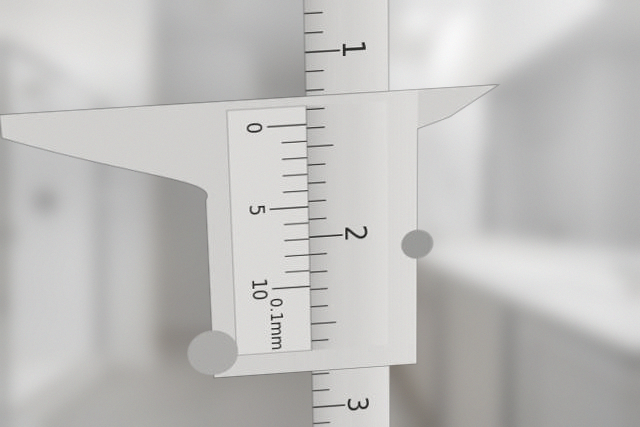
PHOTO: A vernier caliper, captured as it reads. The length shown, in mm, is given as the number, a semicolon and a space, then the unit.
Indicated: 13.8; mm
